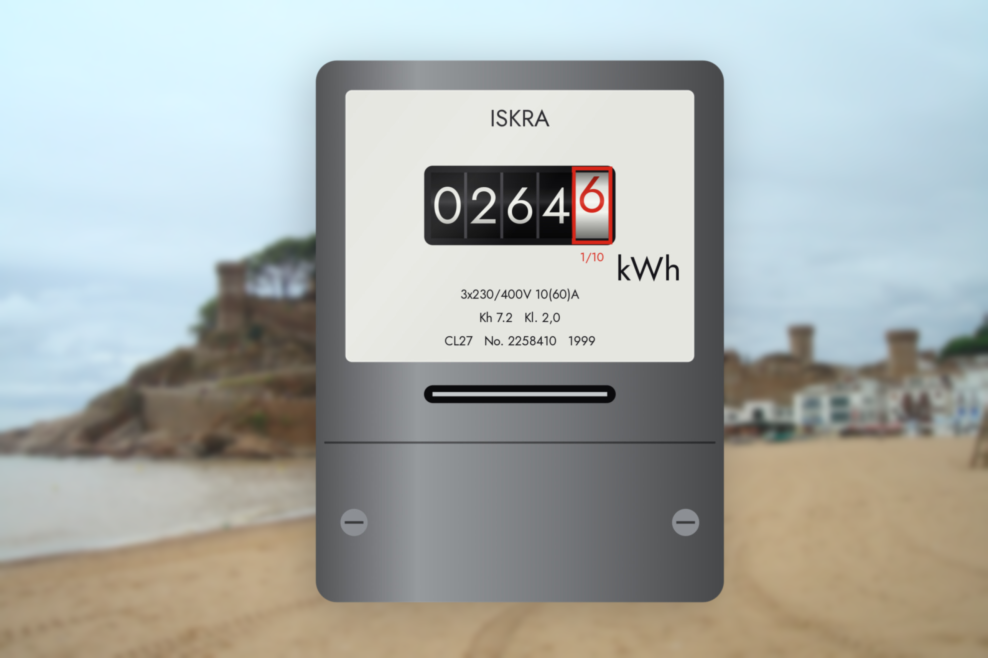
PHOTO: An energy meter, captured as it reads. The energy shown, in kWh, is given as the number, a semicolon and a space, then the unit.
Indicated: 264.6; kWh
